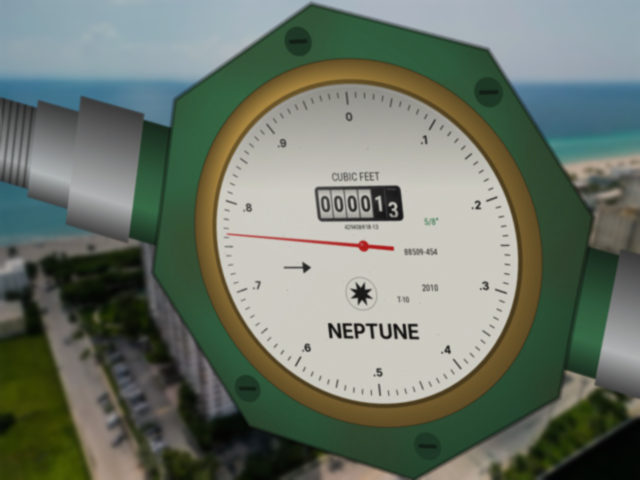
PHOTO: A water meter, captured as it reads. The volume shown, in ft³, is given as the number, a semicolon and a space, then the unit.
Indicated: 12.76; ft³
